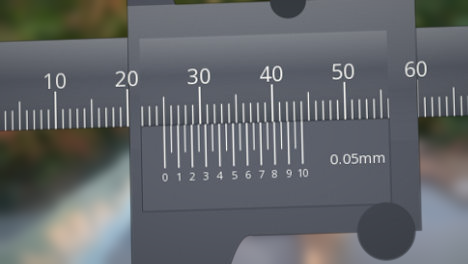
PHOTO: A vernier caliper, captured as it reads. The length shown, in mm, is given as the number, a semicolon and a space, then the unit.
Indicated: 25.0; mm
